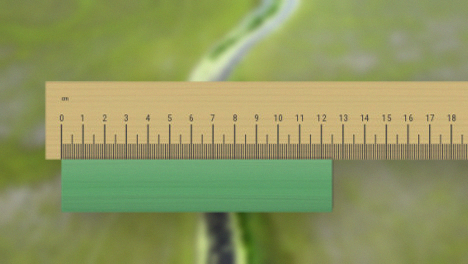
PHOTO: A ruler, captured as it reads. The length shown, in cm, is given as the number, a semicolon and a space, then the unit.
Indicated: 12.5; cm
